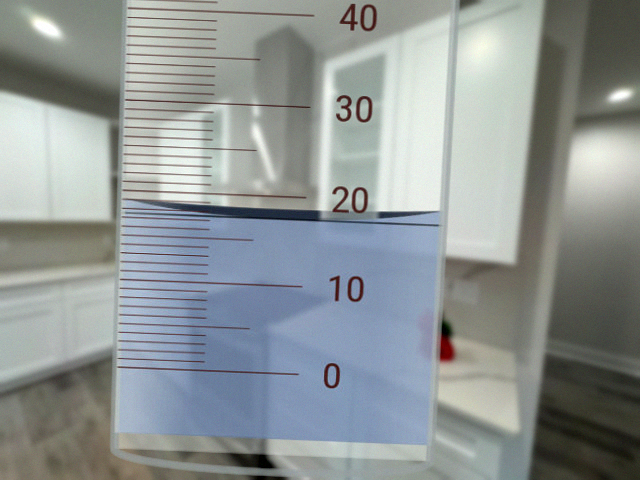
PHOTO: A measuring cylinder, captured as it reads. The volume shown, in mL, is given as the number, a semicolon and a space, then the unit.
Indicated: 17.5; mL
